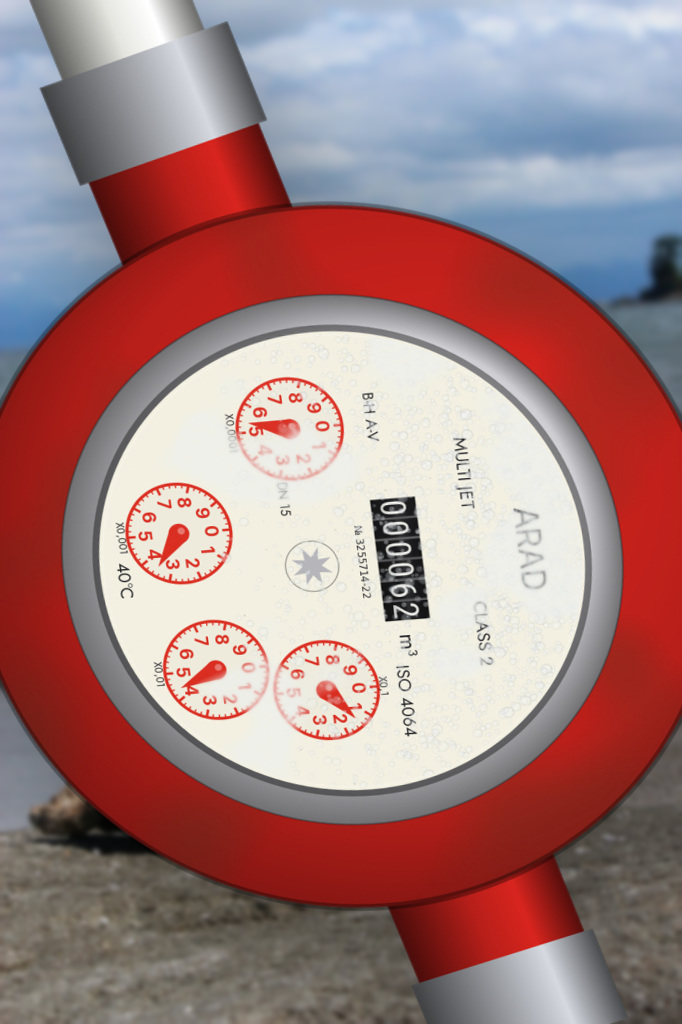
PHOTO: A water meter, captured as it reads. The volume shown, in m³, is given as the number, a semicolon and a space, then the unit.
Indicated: 62.1435; m³
